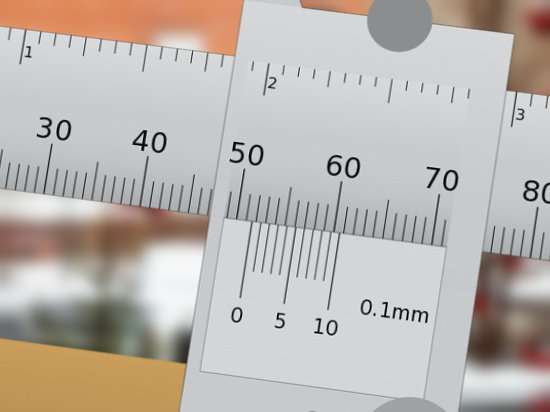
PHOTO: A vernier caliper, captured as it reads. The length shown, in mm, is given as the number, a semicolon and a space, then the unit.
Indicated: 51.6; mm
